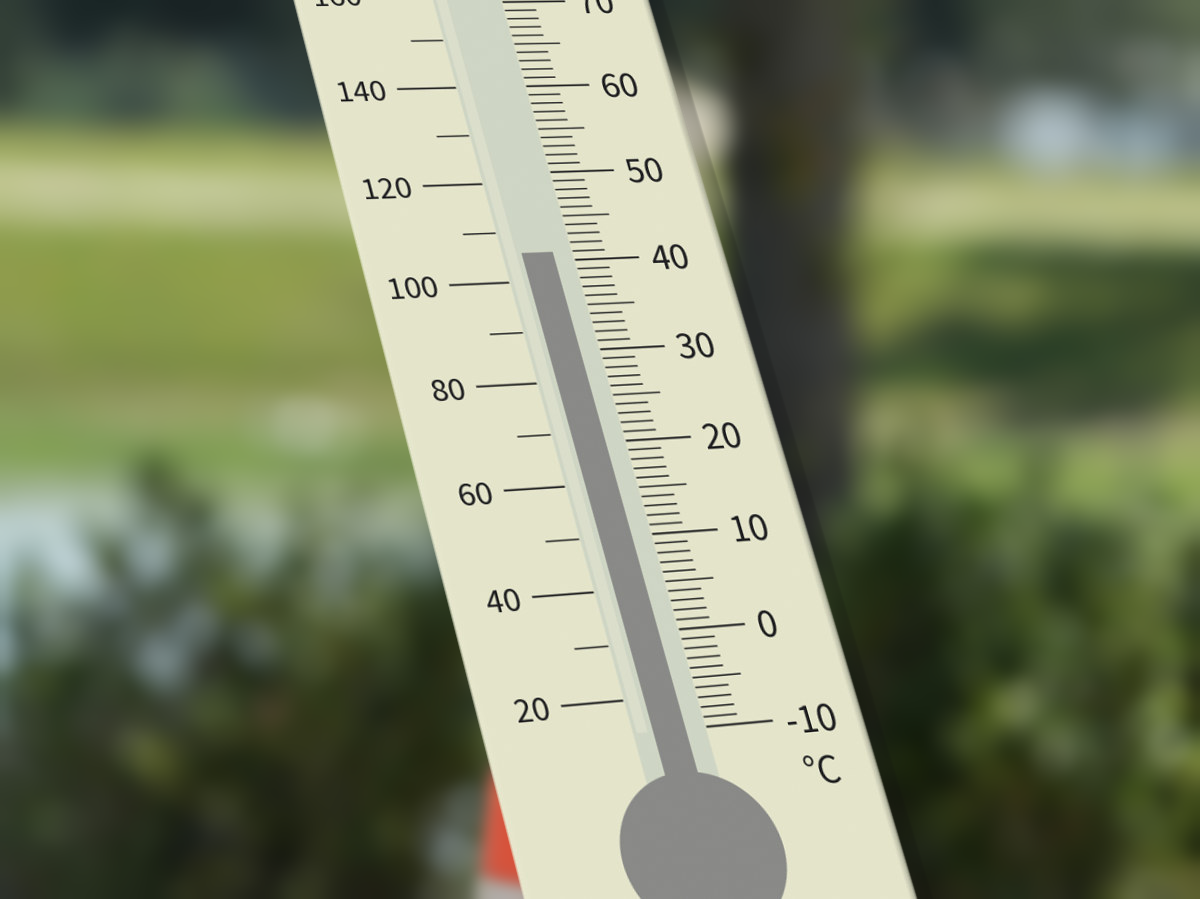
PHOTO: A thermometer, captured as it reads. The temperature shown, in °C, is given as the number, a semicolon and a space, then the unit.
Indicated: 41; °C
